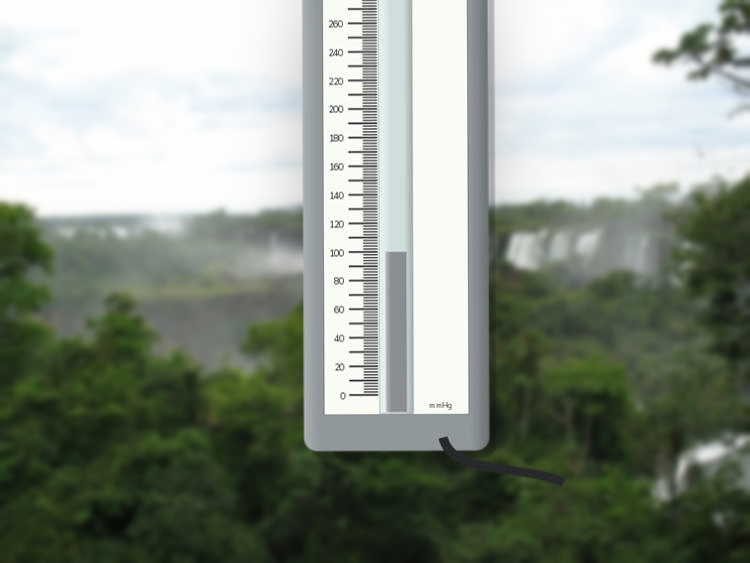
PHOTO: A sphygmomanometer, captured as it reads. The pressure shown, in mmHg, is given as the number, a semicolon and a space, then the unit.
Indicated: 100; mmHg
